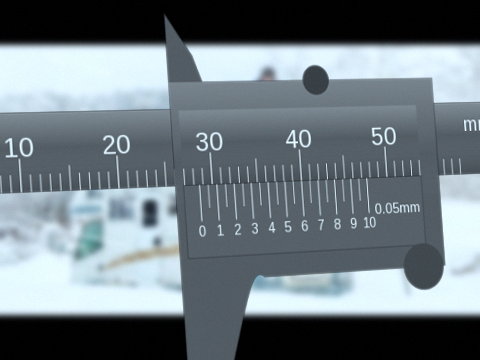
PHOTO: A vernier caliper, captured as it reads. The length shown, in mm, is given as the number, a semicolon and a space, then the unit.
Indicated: 28.6; mm
